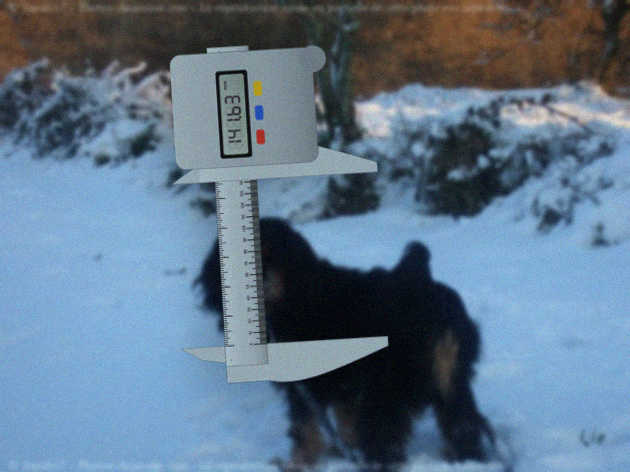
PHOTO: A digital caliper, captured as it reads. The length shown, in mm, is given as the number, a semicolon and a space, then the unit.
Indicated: 141.63; mm
